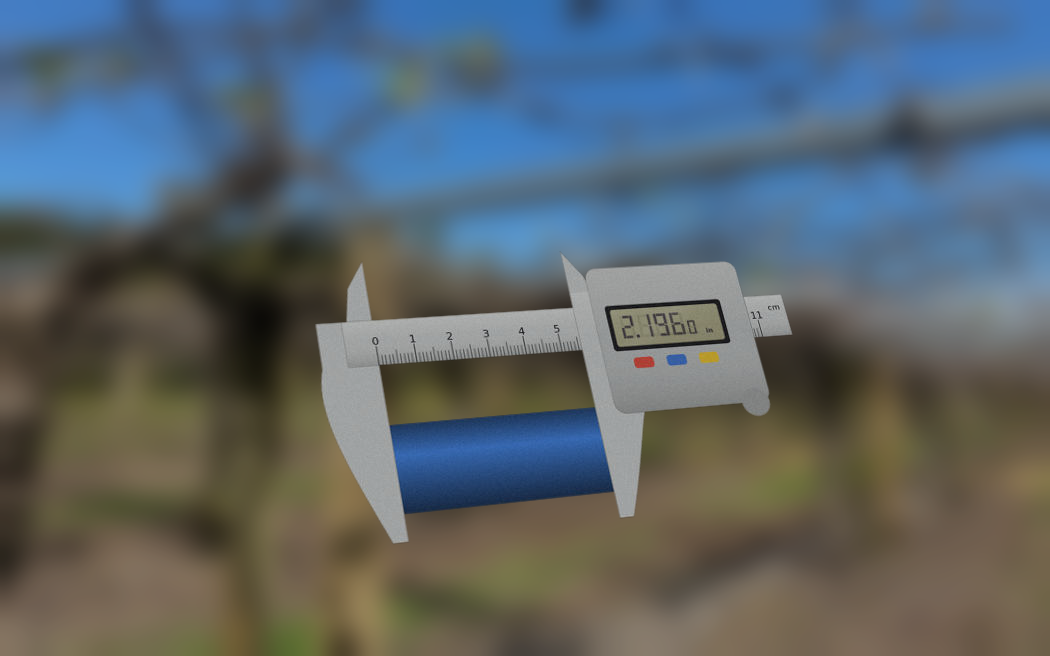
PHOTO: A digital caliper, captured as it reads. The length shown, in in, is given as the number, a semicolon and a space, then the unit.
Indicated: 2.1960; in
